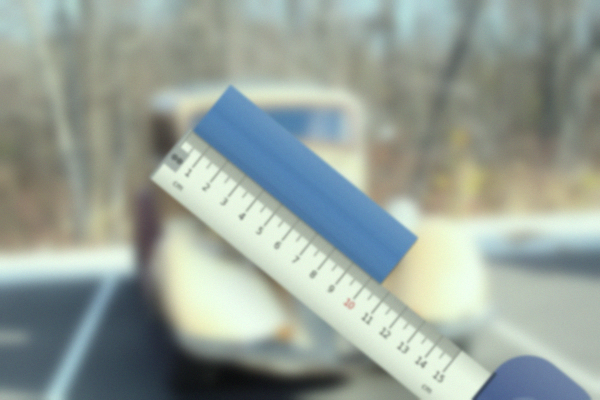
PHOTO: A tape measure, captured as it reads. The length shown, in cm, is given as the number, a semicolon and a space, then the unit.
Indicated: 10.5; cm
